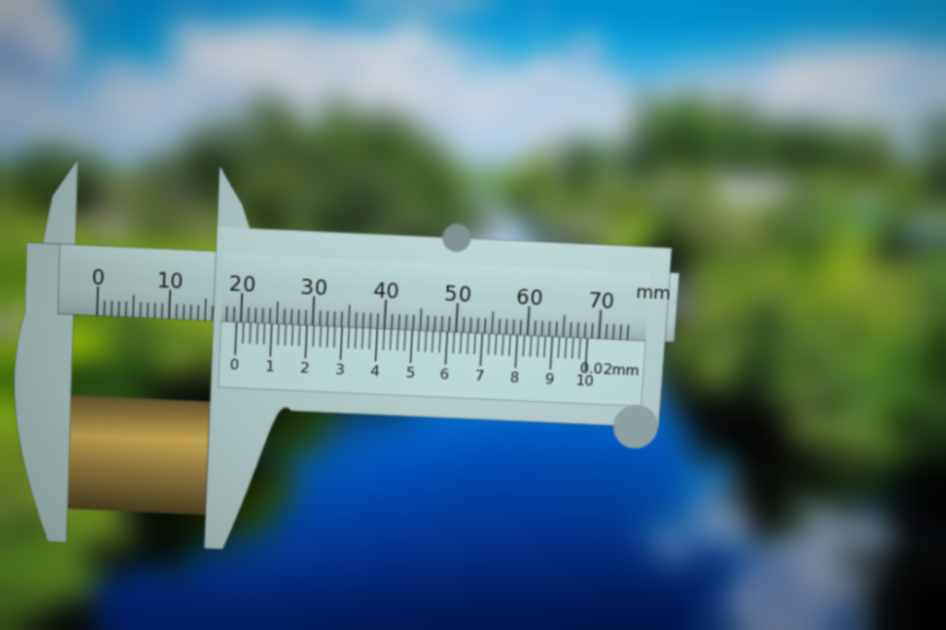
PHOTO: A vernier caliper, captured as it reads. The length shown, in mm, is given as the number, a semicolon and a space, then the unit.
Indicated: 19.4; mm
